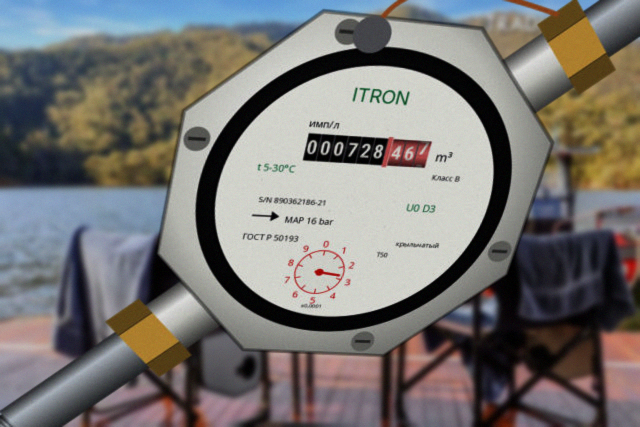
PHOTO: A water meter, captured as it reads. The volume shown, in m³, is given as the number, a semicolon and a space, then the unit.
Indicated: 728.4672; m³
